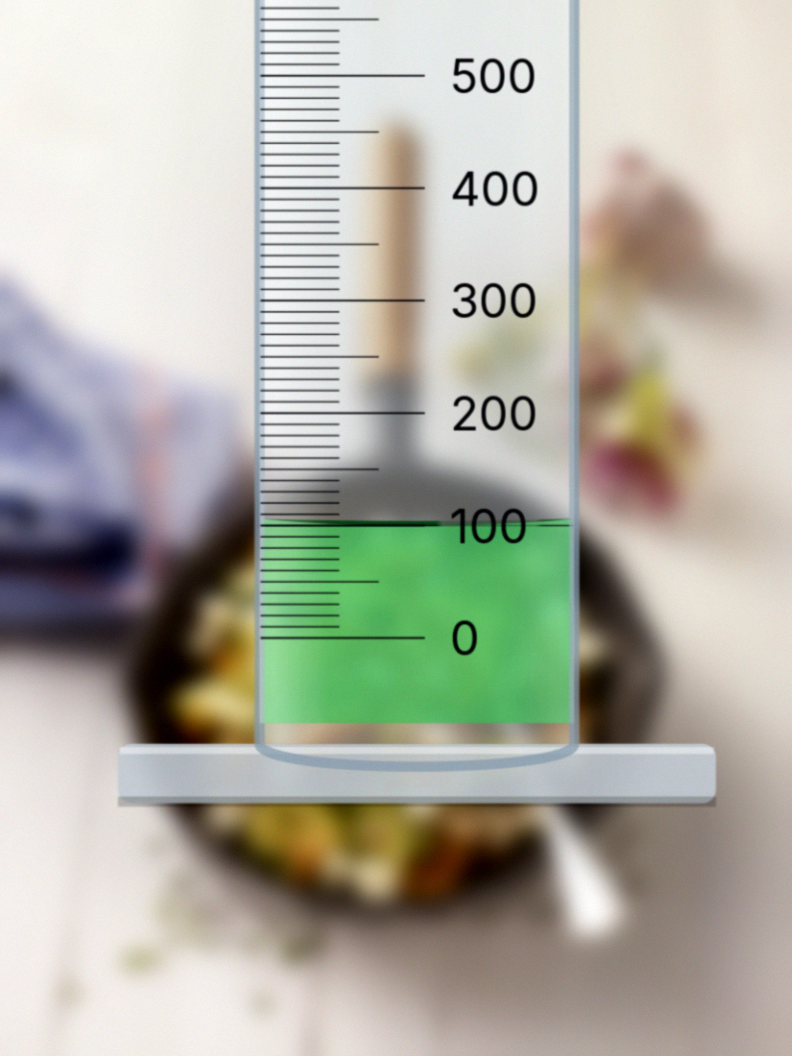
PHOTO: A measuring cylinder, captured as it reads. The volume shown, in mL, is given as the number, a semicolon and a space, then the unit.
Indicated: 100; mL
